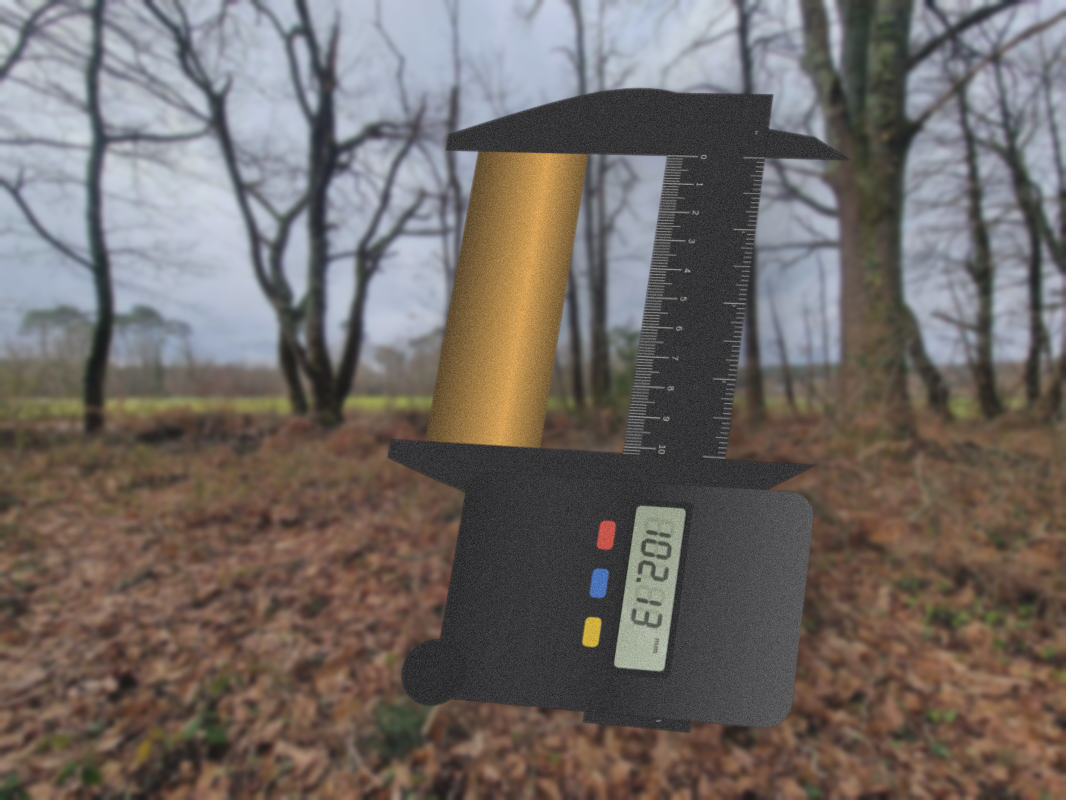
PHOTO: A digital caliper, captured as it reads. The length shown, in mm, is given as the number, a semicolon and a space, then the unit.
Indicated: 102.13; mm
